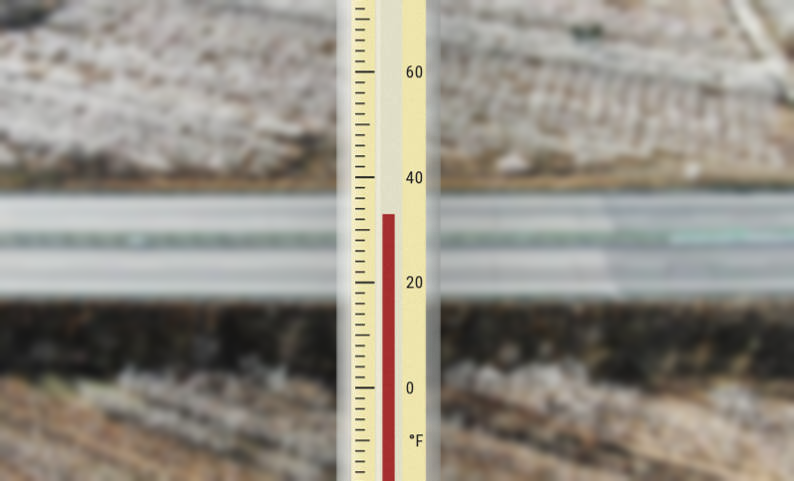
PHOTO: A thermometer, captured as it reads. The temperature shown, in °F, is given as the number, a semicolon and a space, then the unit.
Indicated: 33; °F
